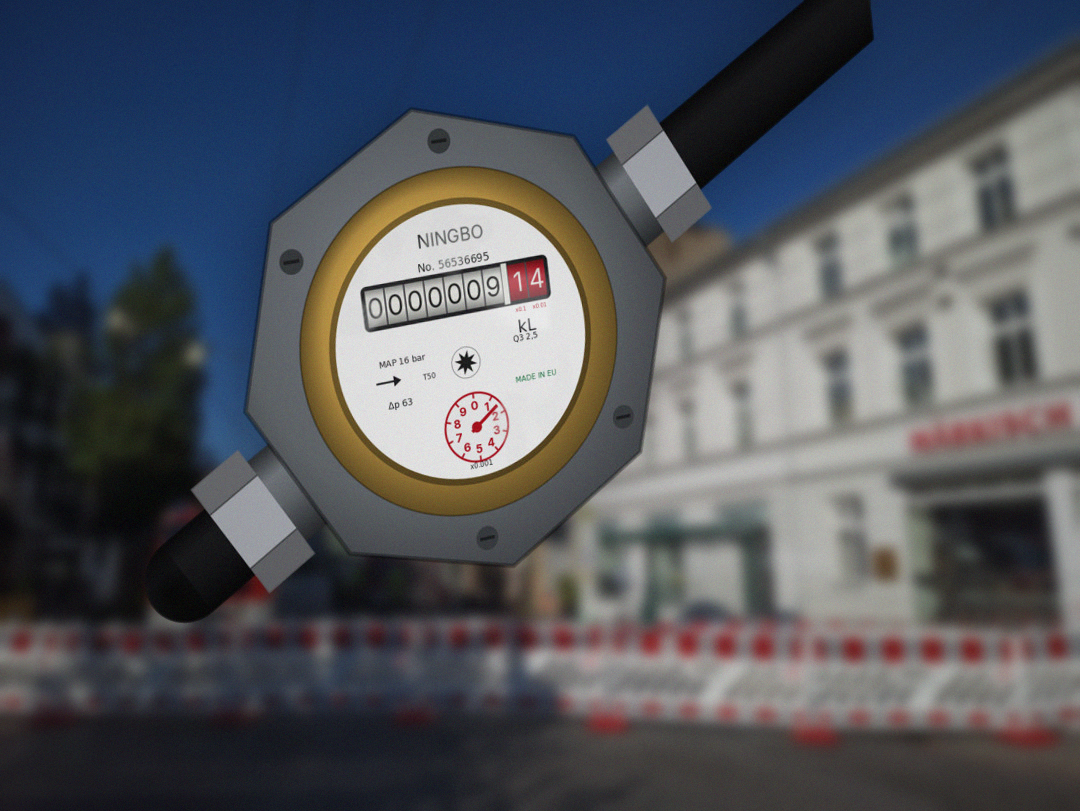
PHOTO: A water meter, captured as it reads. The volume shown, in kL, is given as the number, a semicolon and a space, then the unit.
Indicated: 9.141; kL
